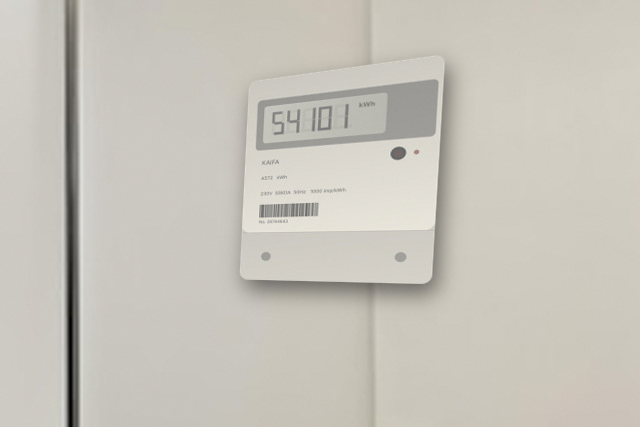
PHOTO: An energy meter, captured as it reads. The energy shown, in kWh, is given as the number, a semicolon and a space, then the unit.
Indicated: 54101; kWh
